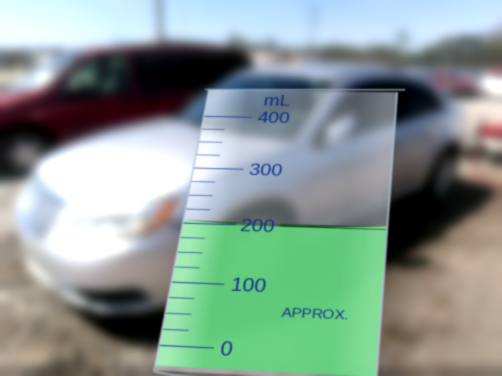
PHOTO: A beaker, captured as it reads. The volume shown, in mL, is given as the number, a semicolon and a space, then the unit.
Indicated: 200; mL
